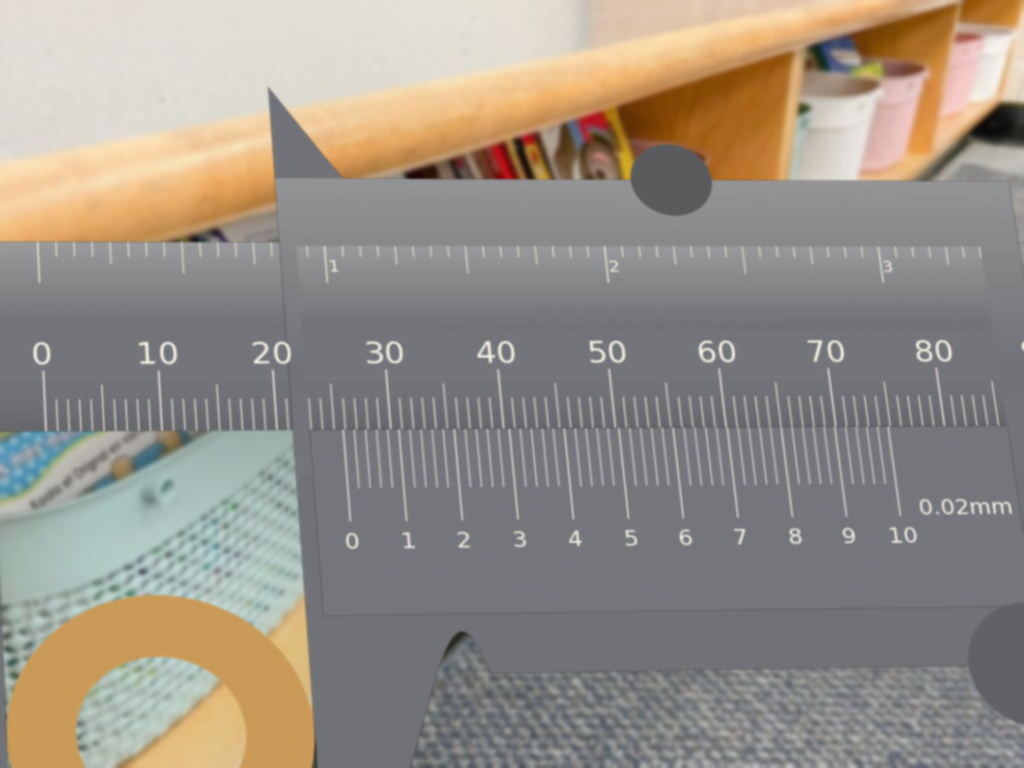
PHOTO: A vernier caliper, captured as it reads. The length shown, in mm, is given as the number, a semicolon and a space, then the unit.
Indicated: 25.8; mm
